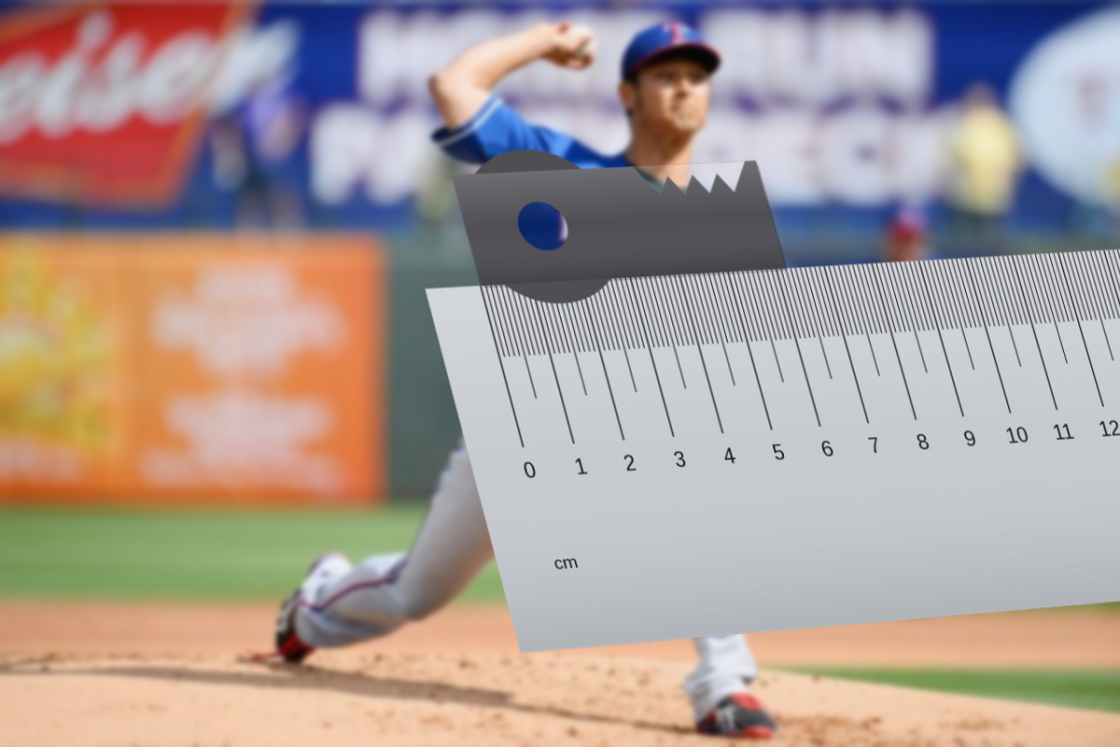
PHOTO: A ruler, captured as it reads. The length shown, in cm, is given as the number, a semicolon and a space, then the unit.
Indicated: 6.2; cm
